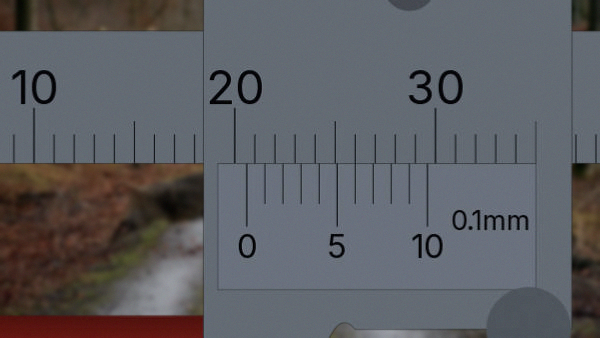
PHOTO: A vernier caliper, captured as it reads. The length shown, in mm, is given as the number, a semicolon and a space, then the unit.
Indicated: 20.6; mm
